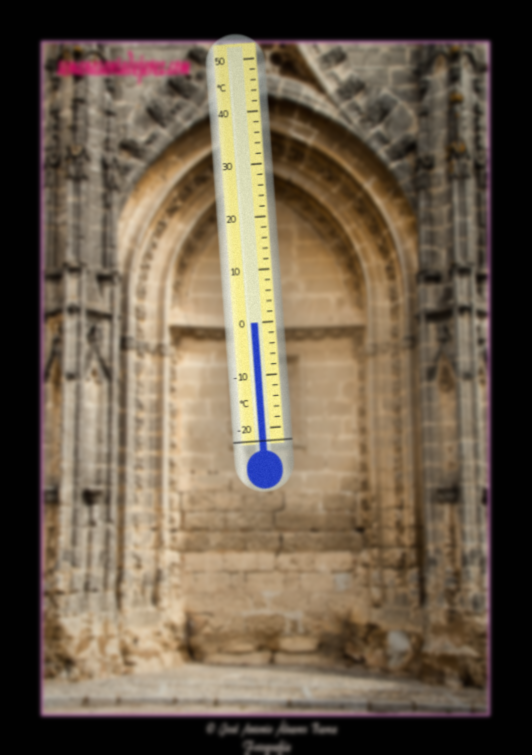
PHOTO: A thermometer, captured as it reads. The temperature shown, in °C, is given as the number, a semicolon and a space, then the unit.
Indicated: 0; °C
